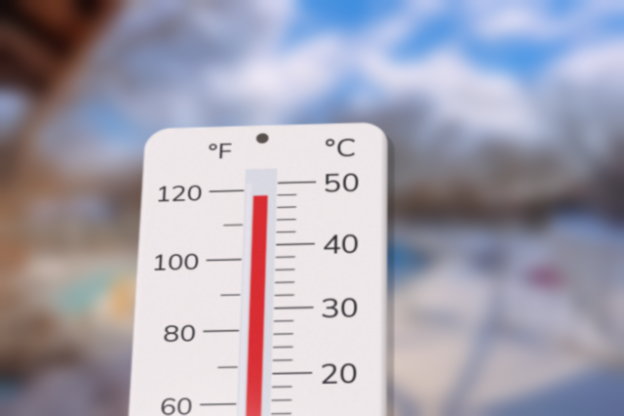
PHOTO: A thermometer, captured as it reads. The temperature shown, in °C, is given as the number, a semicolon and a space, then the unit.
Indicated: 48; °C
